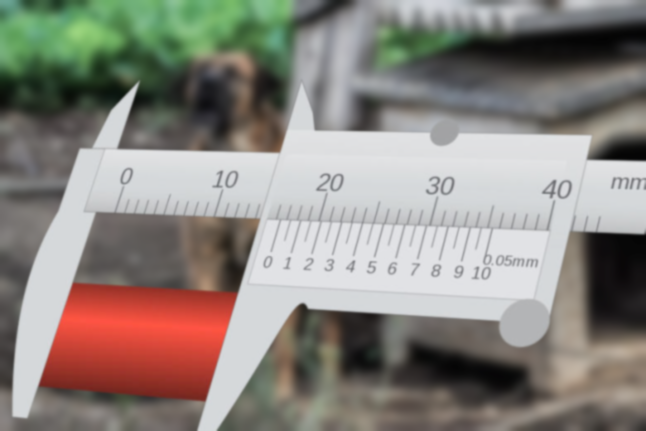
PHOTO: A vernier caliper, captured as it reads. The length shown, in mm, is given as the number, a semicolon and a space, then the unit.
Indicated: 16.4; mm
